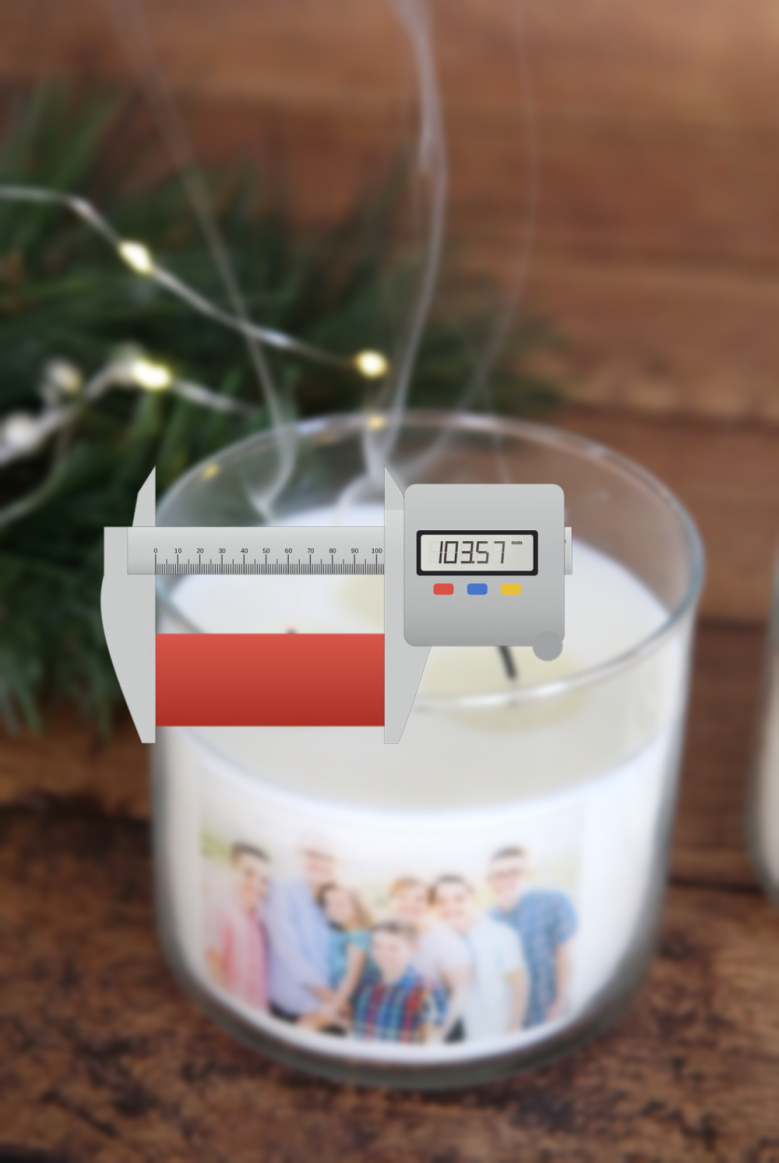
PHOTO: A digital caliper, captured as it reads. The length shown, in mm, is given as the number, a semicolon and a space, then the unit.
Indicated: 103.57; mm
